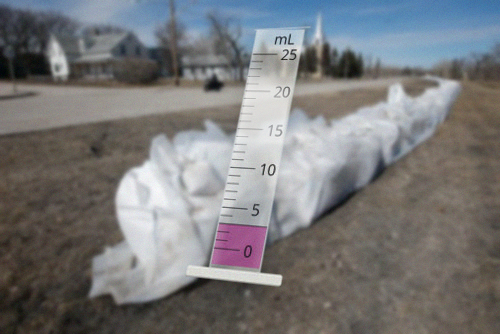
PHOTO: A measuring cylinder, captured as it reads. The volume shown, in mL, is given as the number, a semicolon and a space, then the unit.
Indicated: 3; mL
